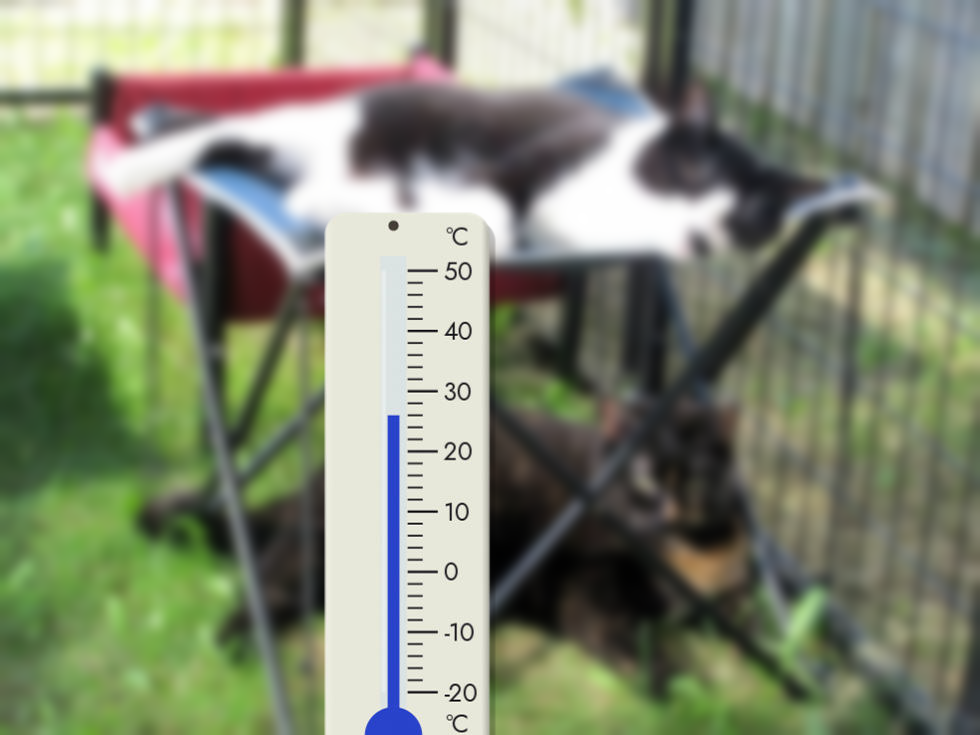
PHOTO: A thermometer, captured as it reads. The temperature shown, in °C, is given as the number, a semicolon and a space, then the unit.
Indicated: 26; °C
